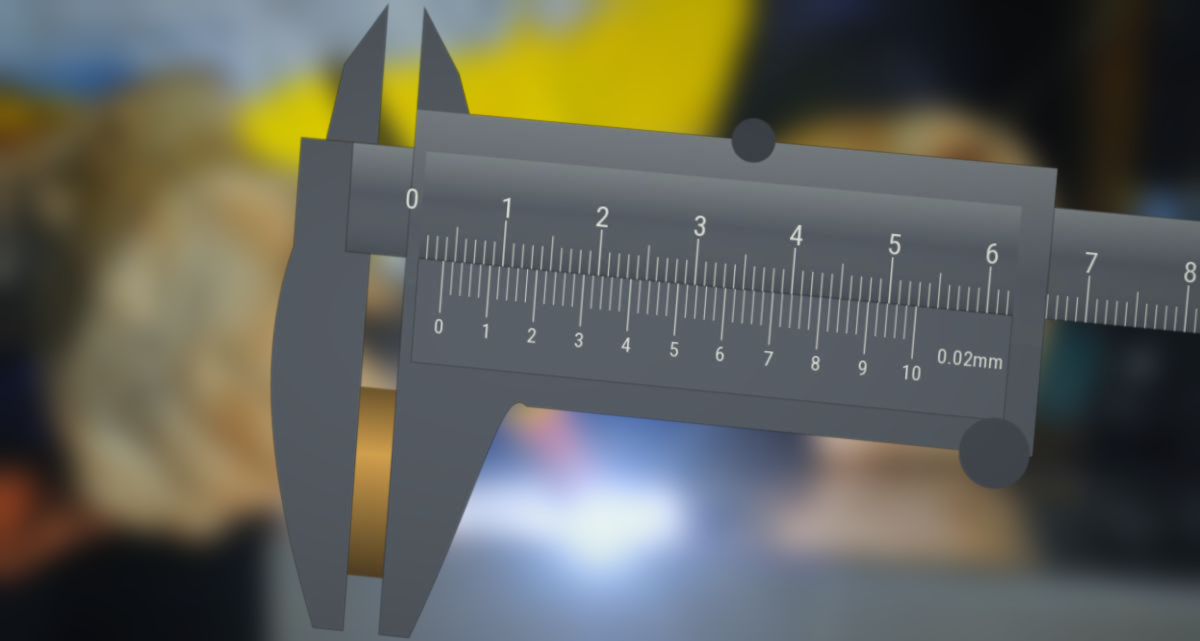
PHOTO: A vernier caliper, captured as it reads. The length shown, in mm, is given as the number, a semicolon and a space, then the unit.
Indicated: 3.8; mm
